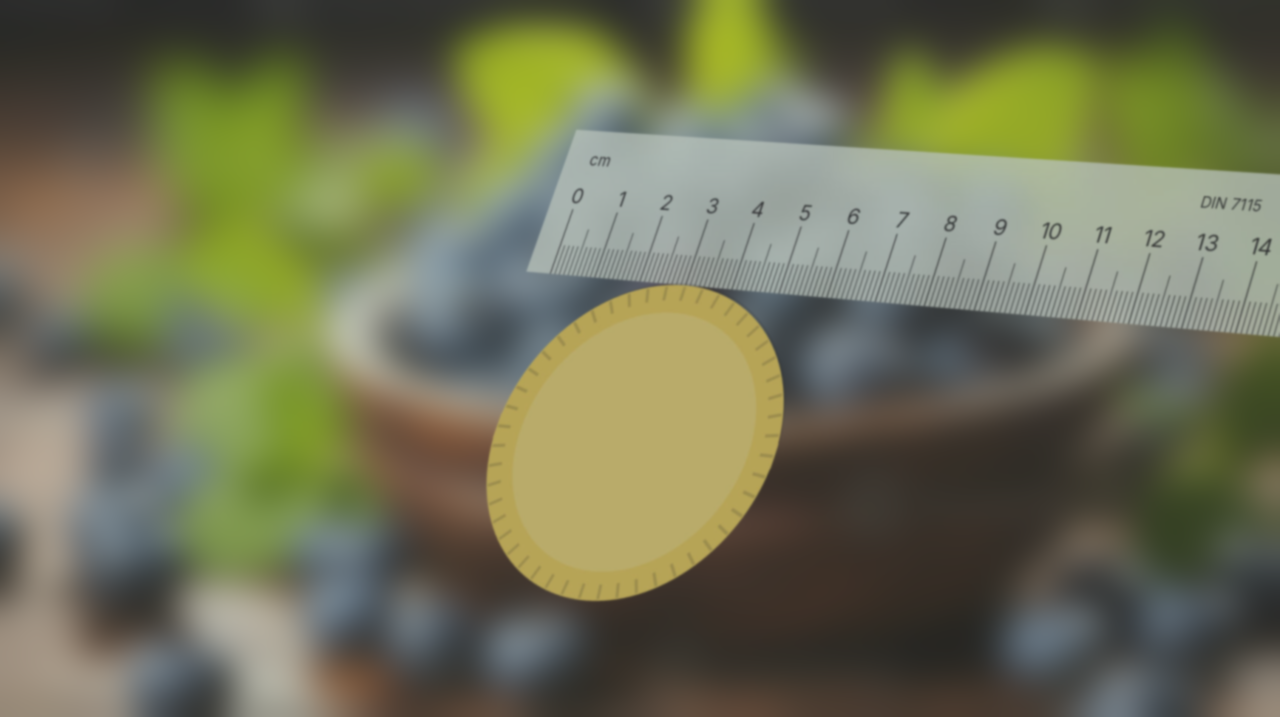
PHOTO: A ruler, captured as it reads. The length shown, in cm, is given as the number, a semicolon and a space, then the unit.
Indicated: 6; cm
